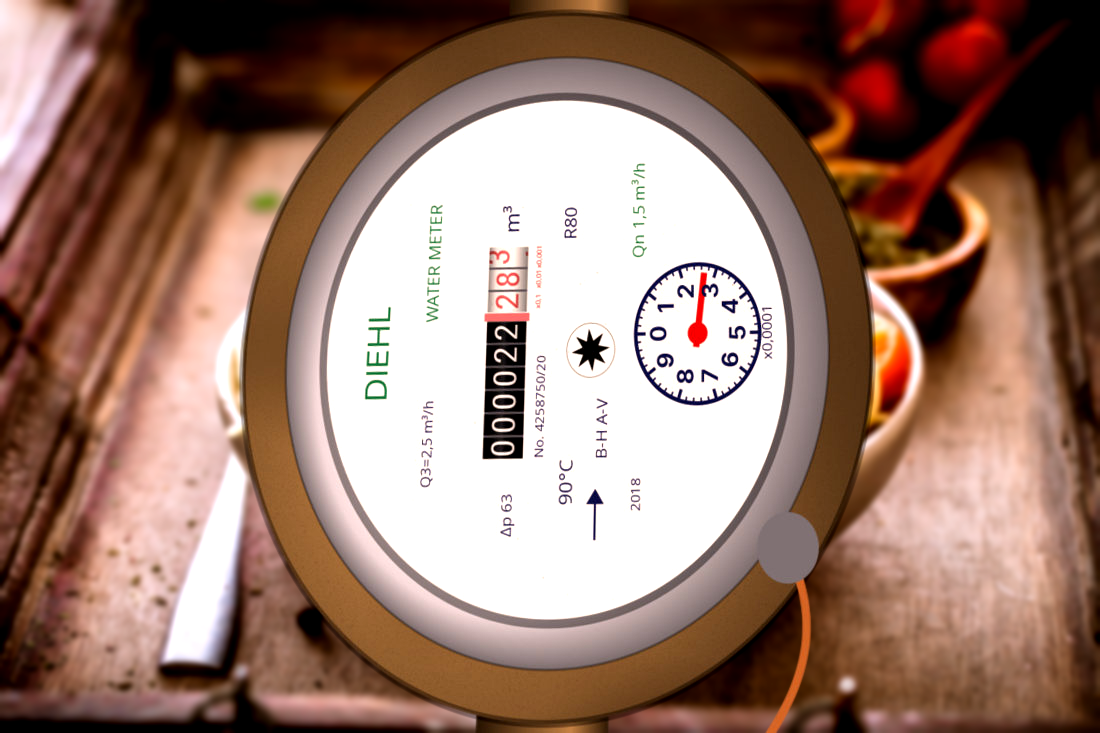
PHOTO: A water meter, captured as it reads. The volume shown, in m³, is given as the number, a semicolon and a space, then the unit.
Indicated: 22.2832; m³
